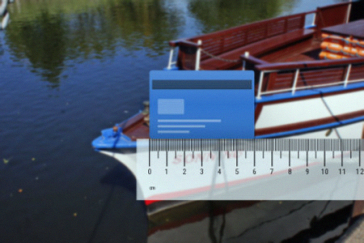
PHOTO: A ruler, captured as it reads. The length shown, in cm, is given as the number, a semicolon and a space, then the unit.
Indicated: 6; cm
